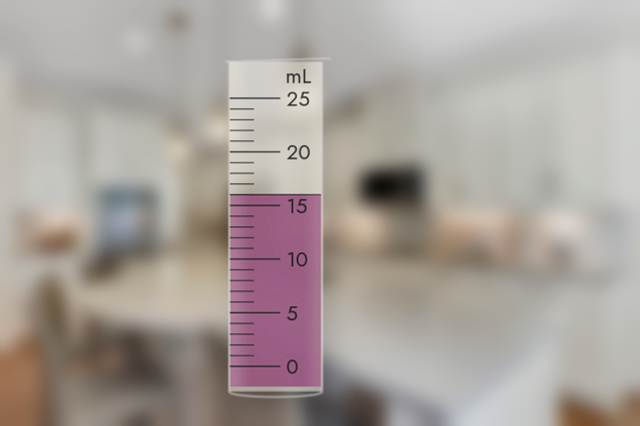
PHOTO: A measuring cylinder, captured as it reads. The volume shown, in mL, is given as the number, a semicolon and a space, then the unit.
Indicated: 16; mL
